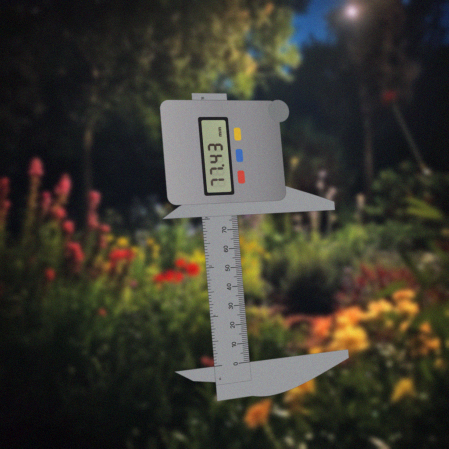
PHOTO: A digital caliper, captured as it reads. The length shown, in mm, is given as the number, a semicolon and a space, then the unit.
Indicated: 77.43; mm
